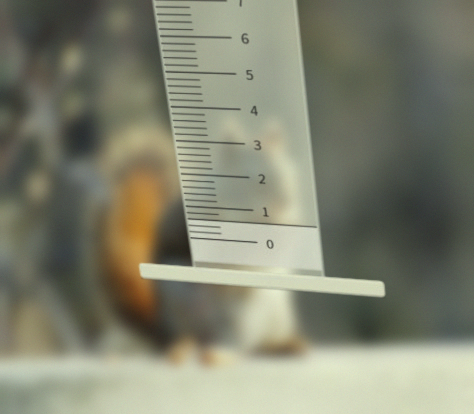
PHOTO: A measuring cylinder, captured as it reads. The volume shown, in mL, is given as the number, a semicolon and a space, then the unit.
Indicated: 0.6; mL
